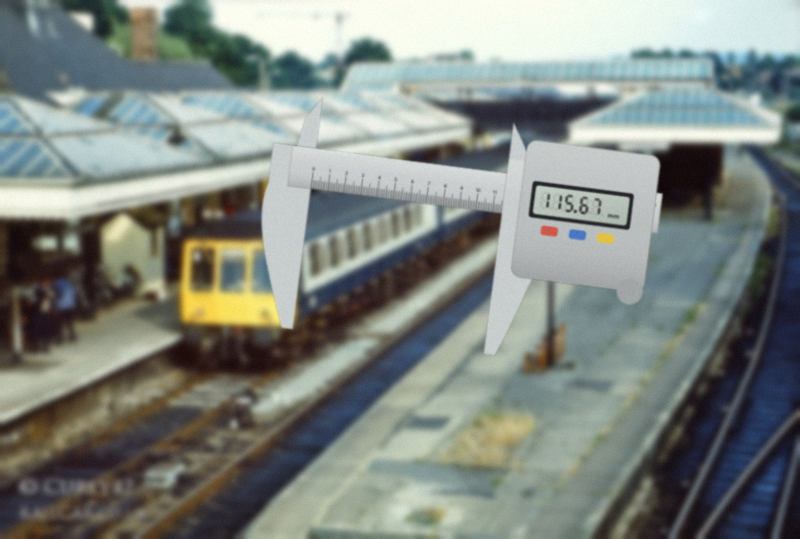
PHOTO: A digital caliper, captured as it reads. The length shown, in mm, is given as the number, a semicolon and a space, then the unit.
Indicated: 115.67; mm
